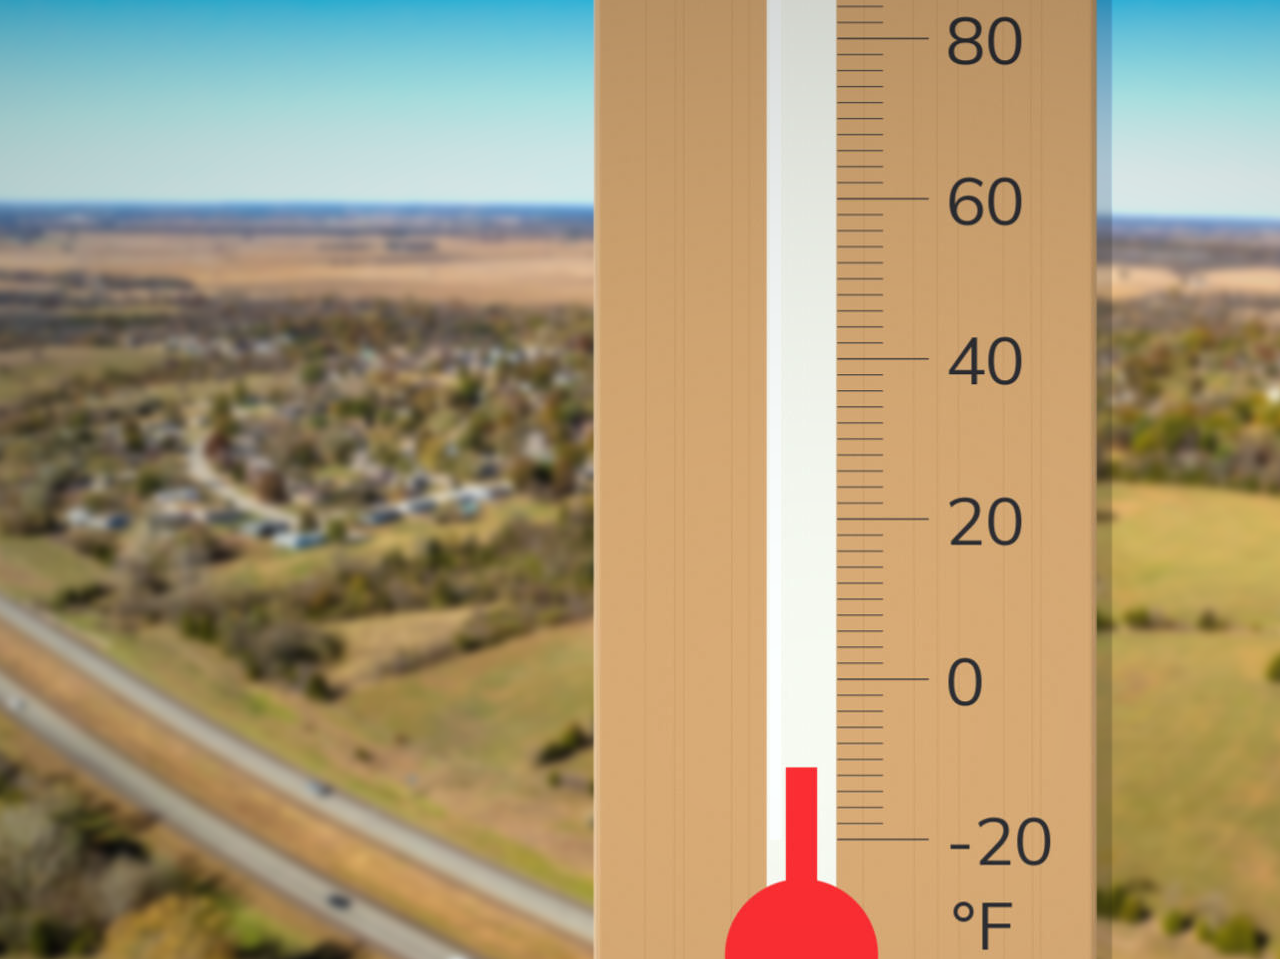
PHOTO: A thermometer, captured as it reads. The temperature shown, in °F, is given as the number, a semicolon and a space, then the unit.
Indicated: -11; °F
